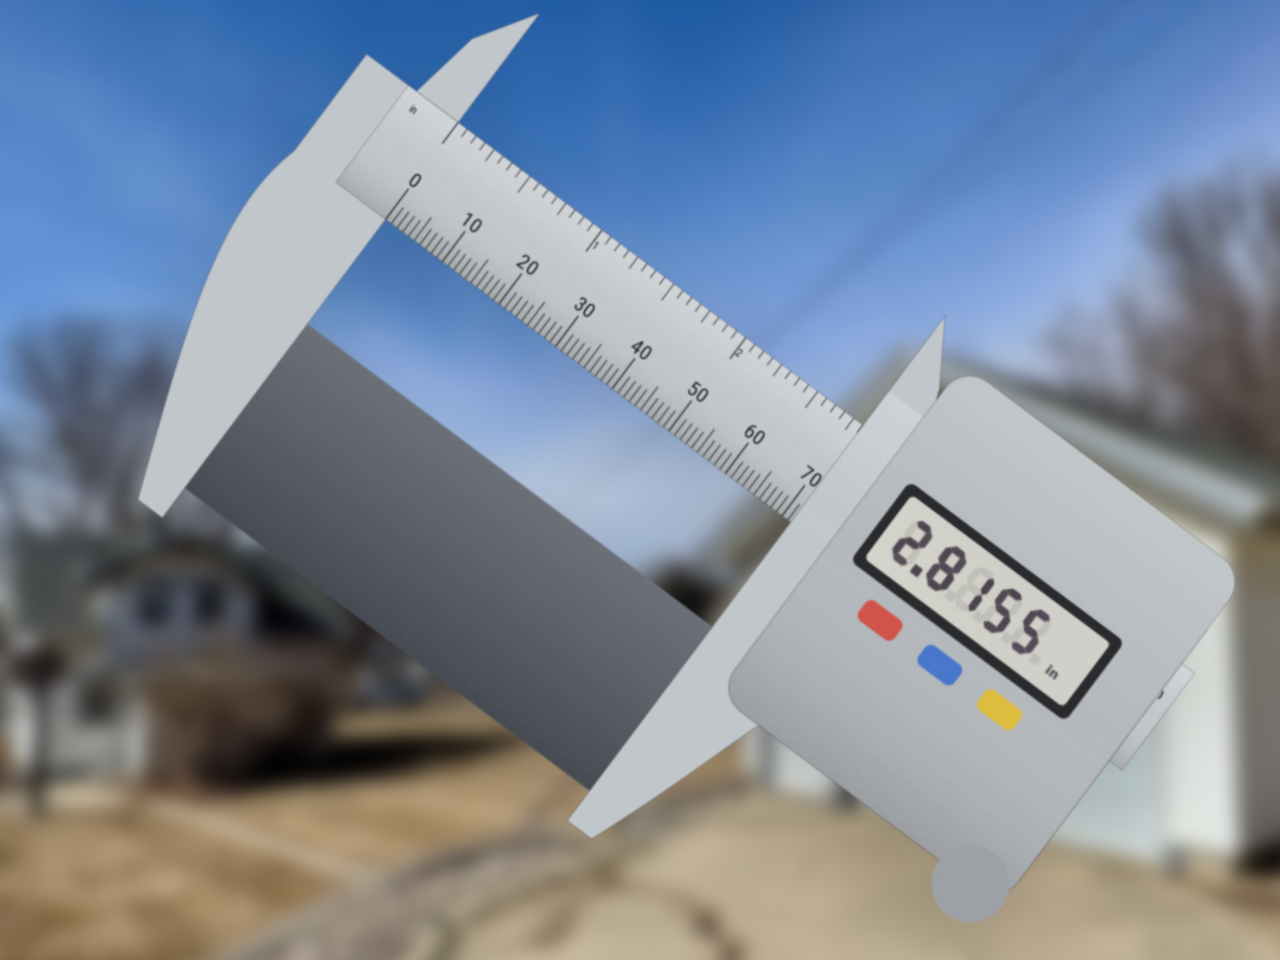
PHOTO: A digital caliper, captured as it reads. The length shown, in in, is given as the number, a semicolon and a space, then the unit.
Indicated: 2.8155; in
